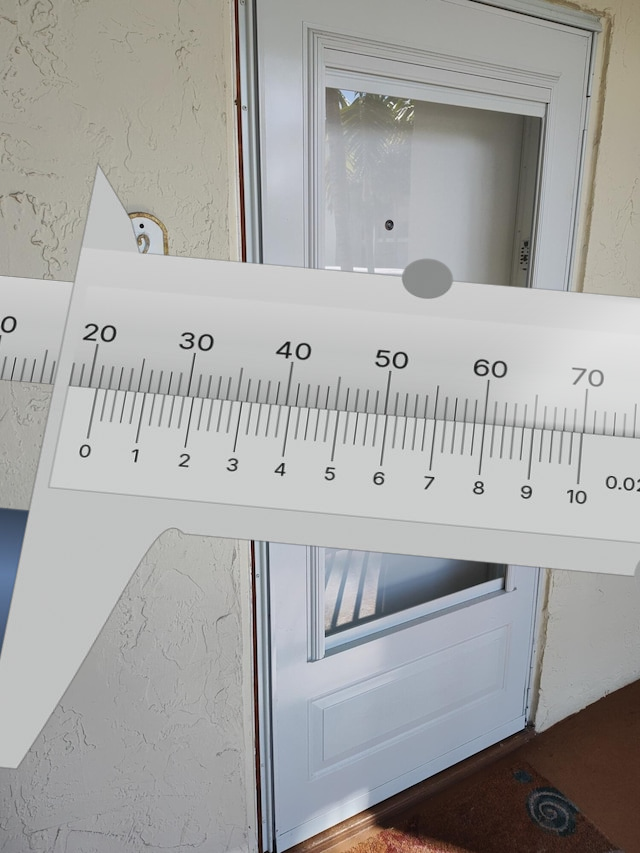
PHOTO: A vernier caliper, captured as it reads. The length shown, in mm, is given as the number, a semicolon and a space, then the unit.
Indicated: 20.8; mm
